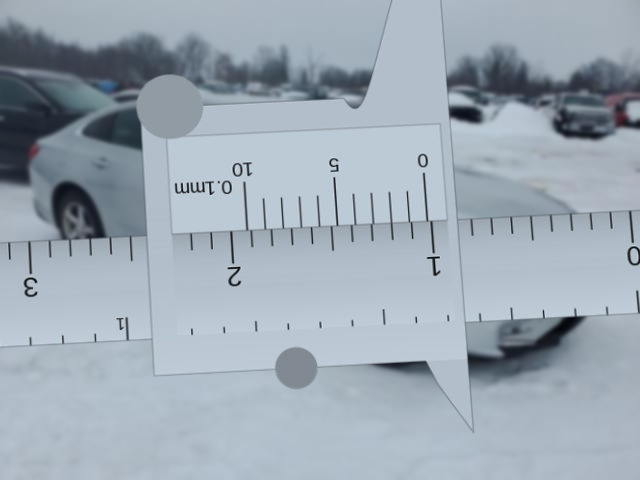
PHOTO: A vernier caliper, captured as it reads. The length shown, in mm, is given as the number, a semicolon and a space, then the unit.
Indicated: 10.2; mm
